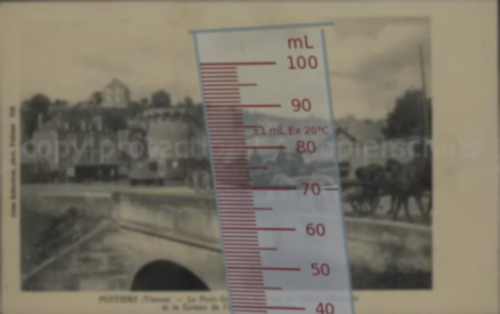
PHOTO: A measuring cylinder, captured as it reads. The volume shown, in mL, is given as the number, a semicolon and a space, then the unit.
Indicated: 70; mL
